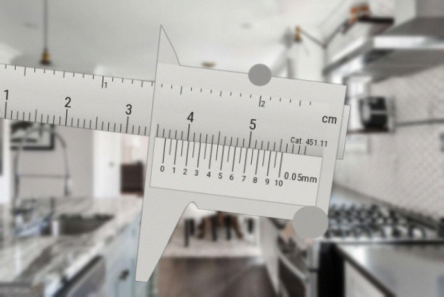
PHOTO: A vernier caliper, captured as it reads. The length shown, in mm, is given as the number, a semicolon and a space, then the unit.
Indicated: 36.4; mm
